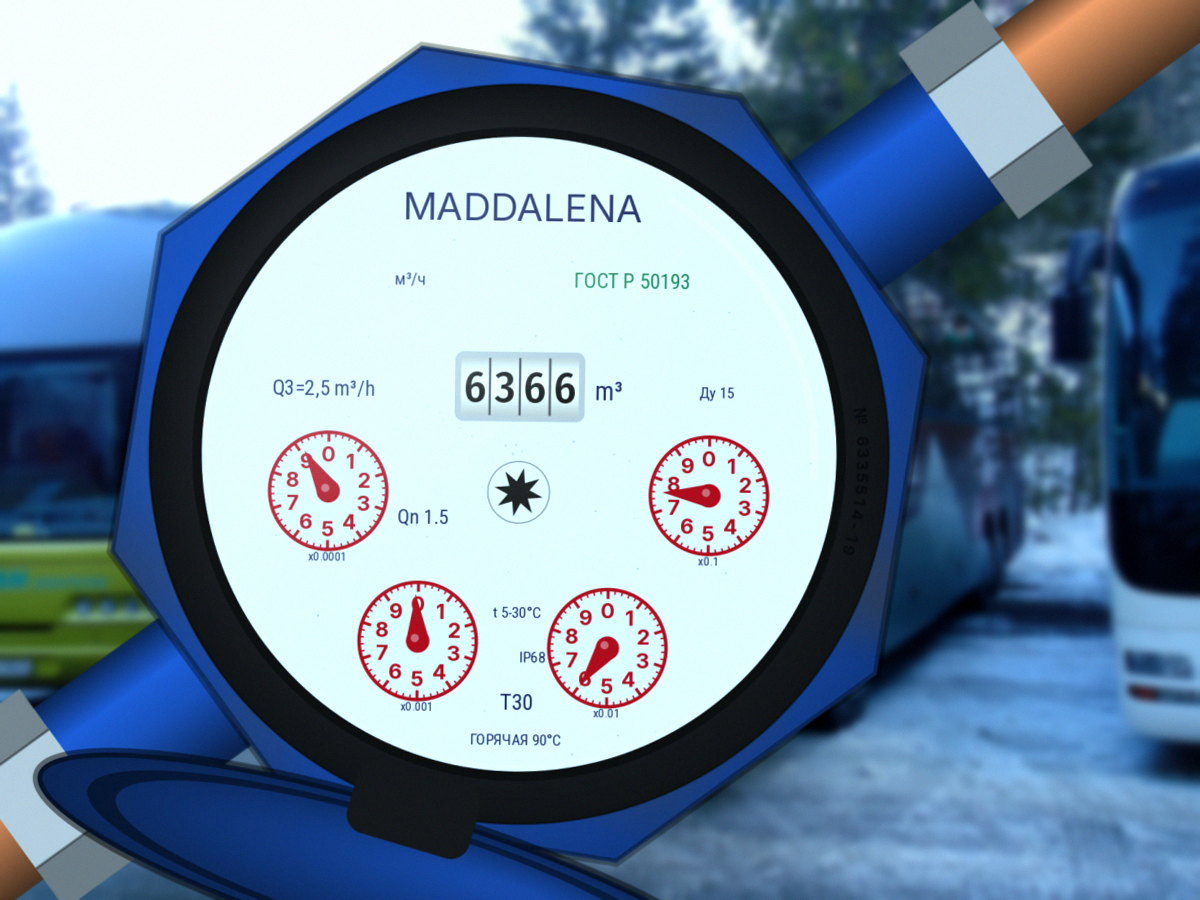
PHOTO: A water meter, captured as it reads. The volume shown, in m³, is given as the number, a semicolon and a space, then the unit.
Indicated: 6366.7599; m³
